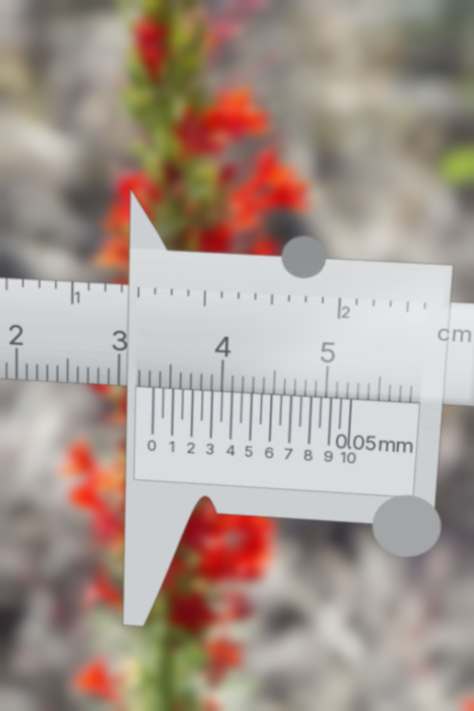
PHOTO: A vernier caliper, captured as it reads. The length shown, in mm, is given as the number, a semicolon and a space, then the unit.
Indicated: 33.4; mm
